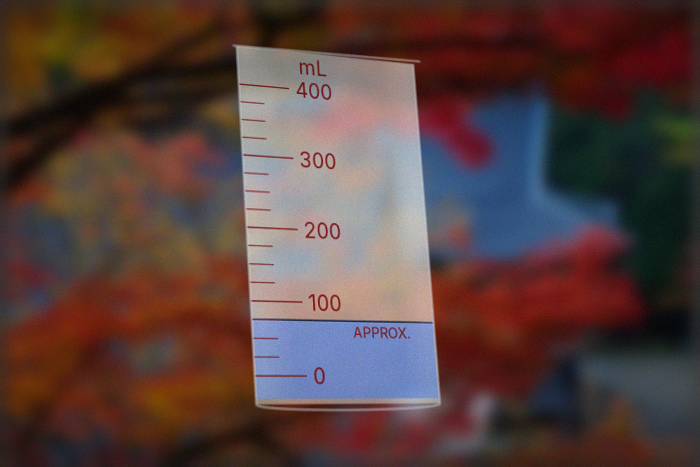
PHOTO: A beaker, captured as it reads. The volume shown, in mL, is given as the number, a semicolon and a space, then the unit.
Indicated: 75; mL
